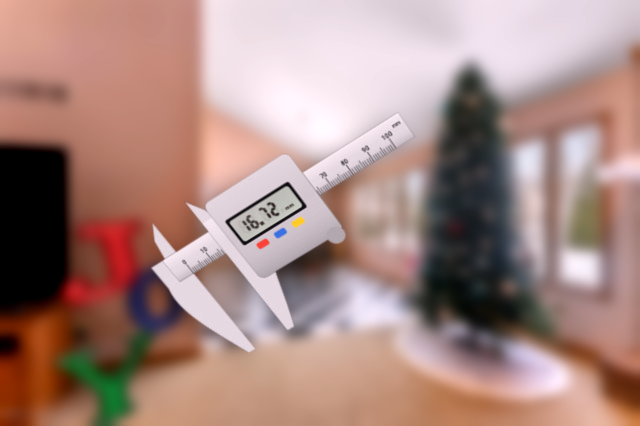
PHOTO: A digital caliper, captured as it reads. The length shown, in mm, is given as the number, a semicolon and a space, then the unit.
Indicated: 16.72; mm
